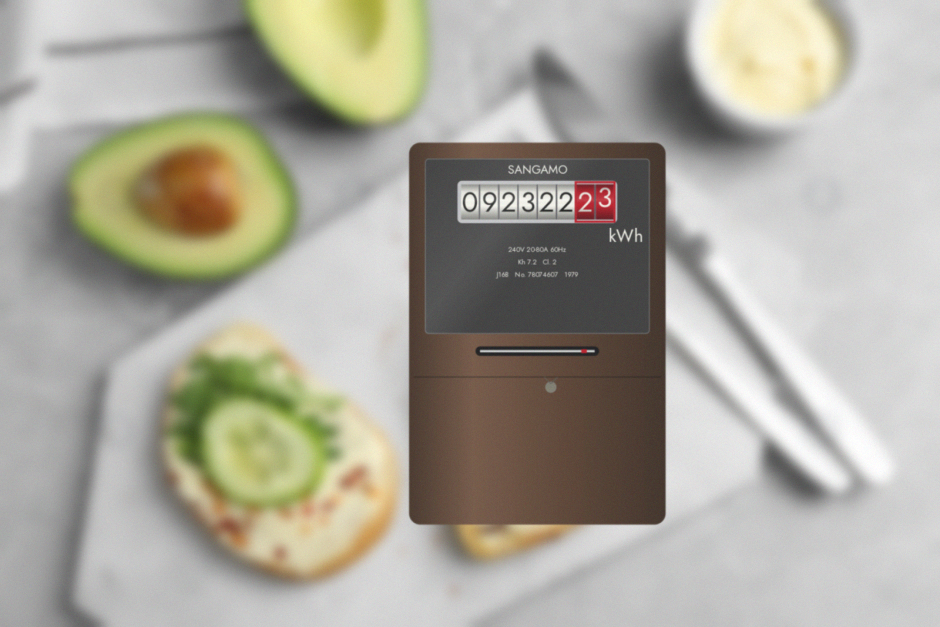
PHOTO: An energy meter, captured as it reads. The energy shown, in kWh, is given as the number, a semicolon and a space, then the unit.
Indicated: 92322.23; kWh
